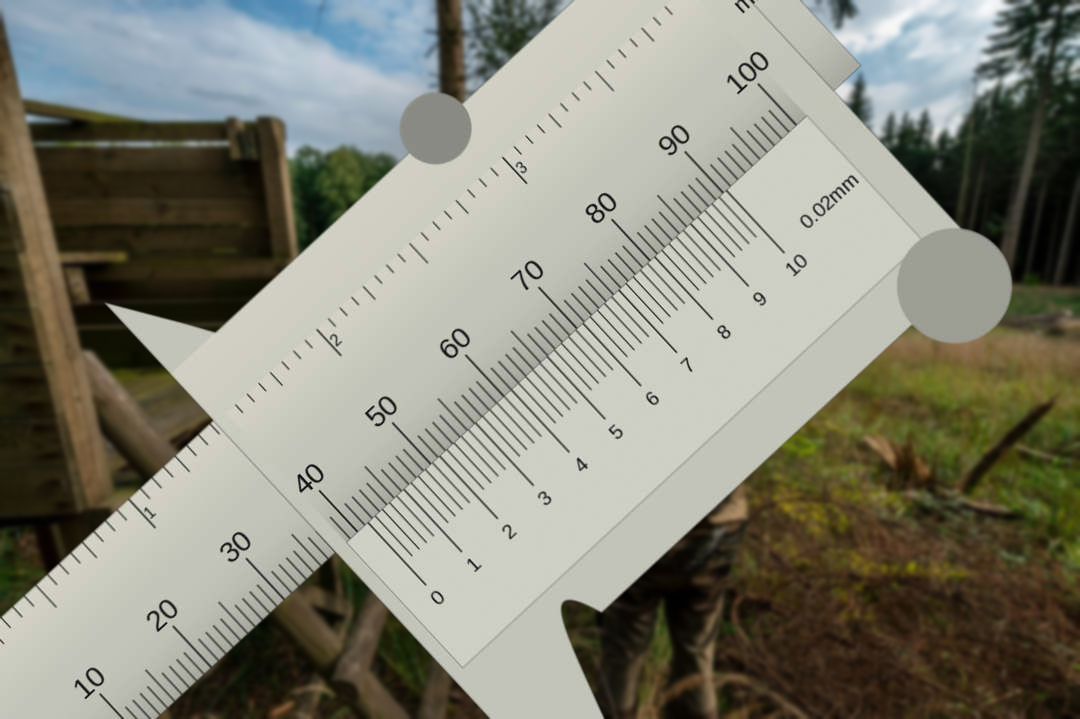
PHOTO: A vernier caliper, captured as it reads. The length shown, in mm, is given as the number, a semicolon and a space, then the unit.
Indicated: 41.4; mm
